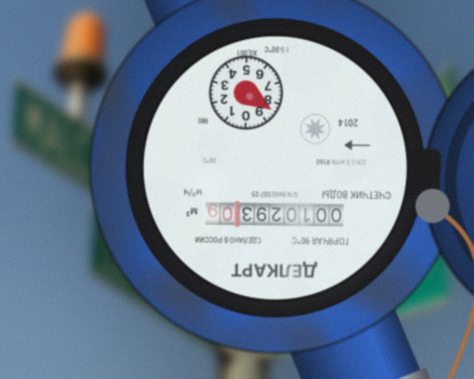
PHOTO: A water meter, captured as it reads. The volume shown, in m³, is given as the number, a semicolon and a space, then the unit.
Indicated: 10293.088; m³
